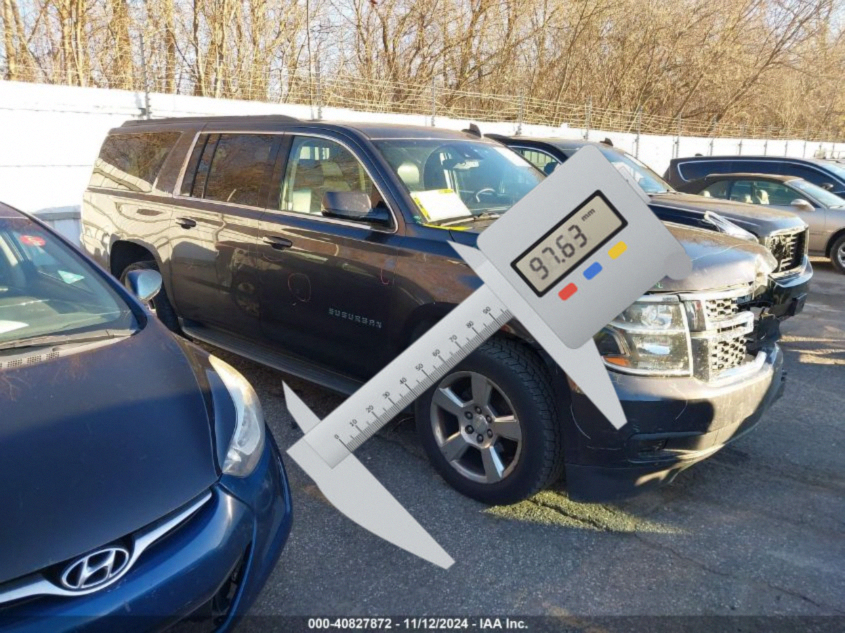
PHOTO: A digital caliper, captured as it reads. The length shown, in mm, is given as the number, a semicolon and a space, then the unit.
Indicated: 97.63; mm
